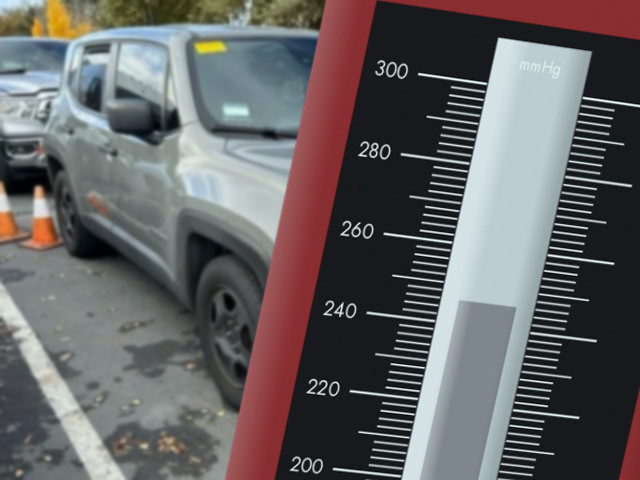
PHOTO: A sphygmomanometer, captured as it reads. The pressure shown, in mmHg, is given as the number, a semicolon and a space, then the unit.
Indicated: 246; mmHg
